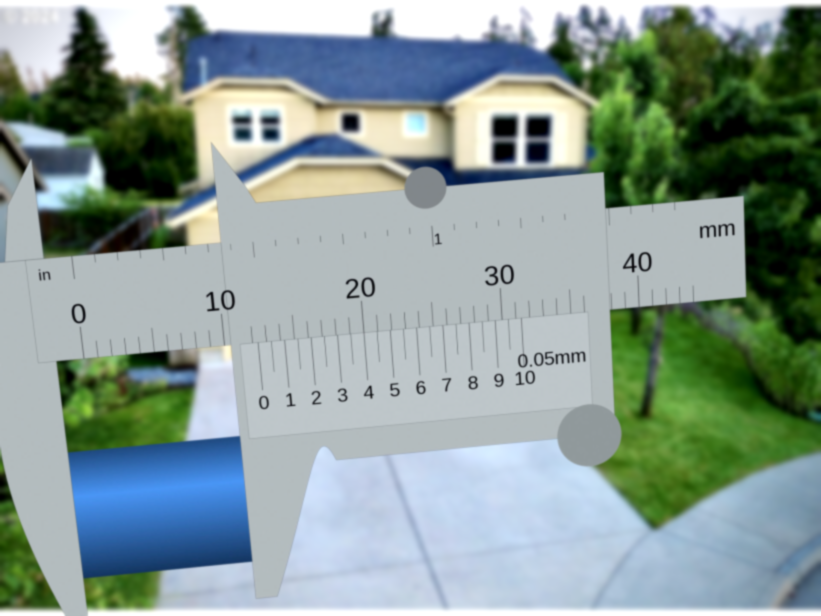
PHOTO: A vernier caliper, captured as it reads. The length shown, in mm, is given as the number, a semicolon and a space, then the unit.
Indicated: 12.4; mm
